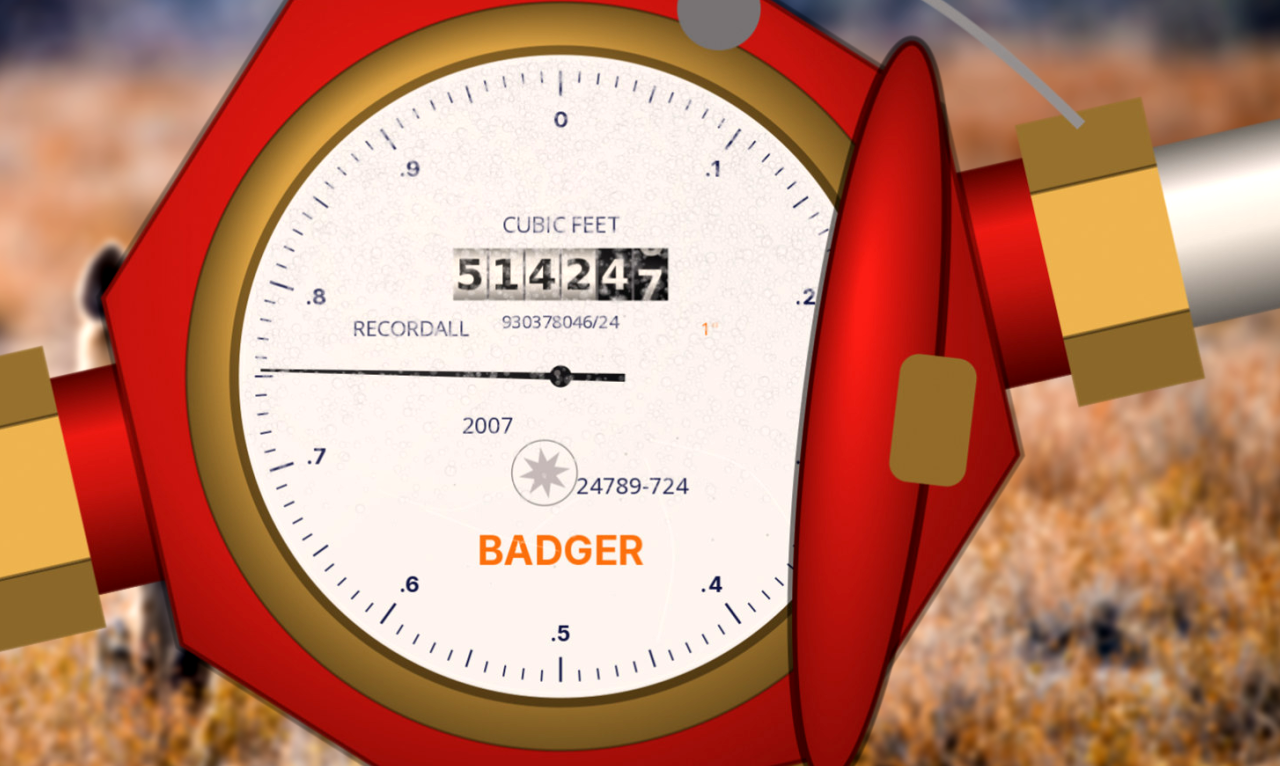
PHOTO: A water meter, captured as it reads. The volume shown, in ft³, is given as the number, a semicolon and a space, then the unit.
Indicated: 514246.75; ft³
